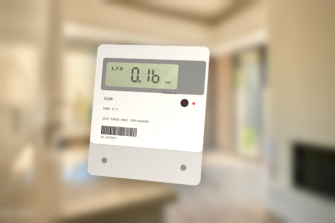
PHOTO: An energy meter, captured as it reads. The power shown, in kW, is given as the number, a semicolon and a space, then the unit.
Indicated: 0.16; kW
